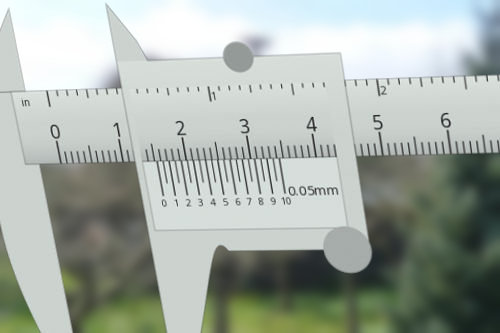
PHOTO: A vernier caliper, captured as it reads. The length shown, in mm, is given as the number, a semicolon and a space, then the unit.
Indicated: 15.4; mm
